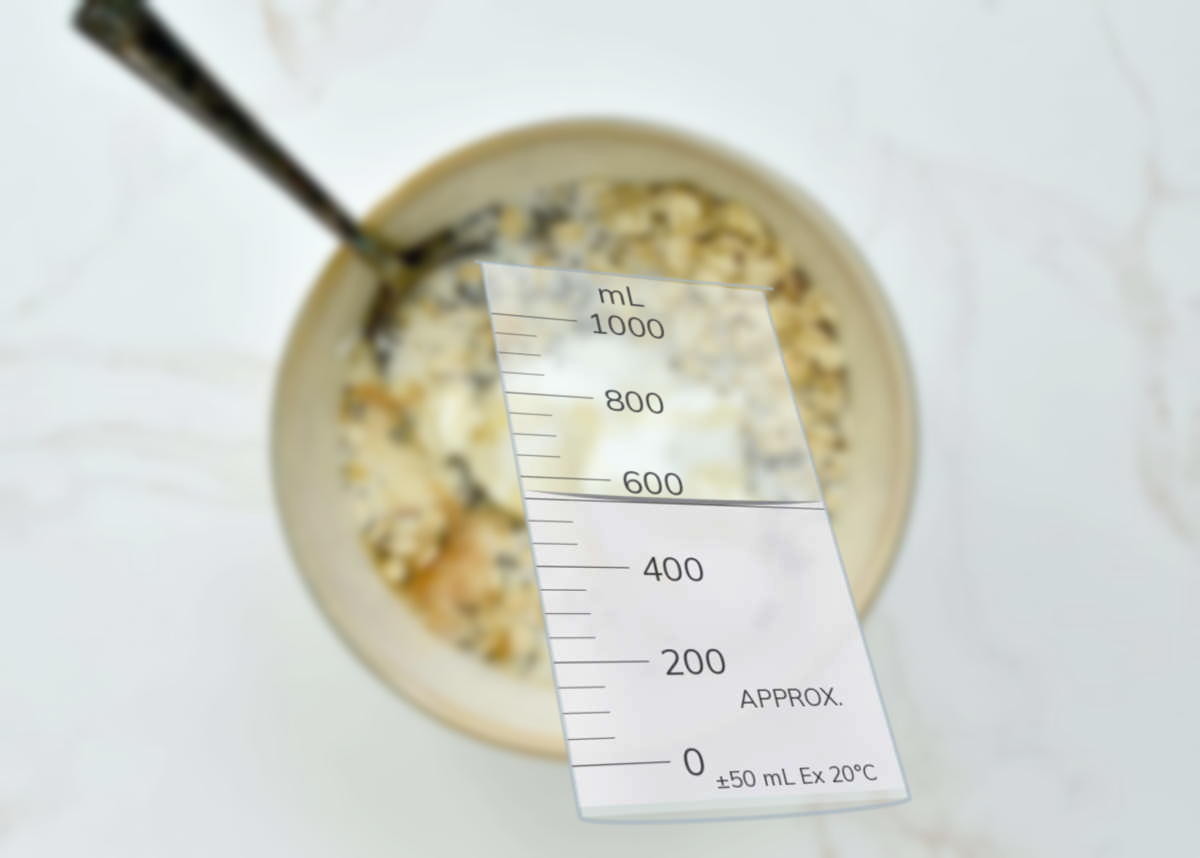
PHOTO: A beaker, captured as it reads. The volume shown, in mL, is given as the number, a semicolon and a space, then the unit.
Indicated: 550; mL
